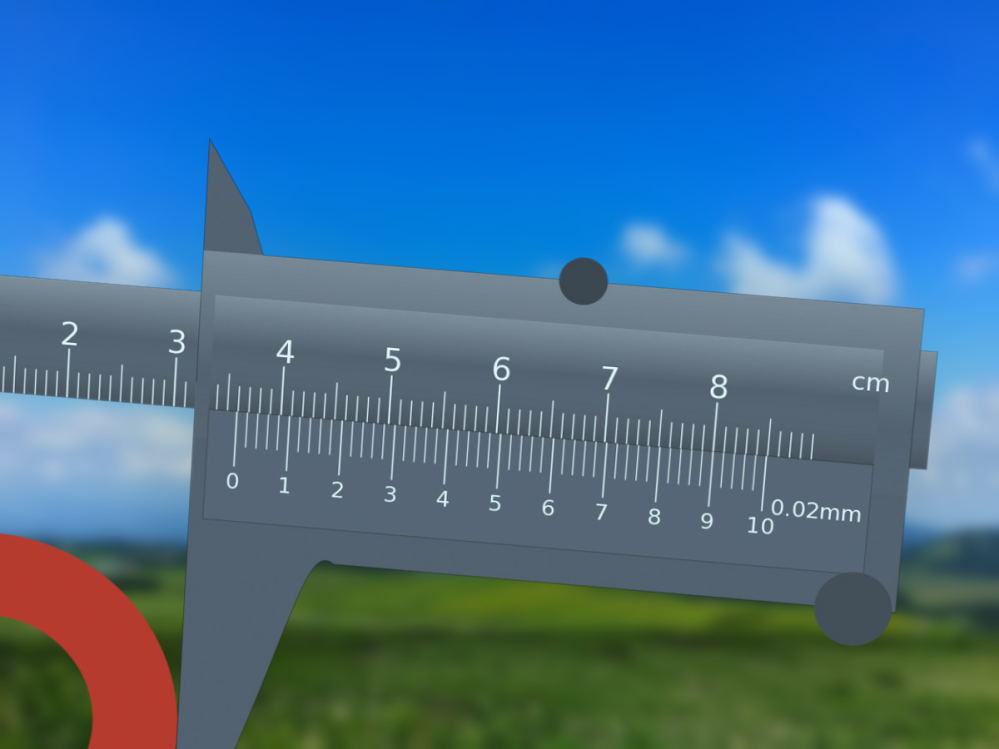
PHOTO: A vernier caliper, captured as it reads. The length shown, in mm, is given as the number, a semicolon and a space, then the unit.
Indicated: 35.9; mm
